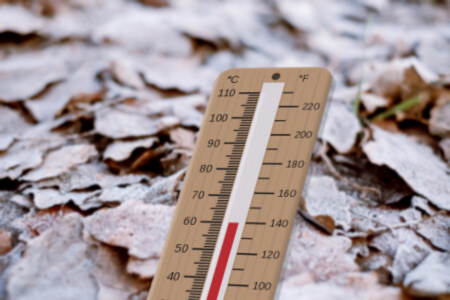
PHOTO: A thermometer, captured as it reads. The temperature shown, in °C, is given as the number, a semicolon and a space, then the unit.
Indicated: 60; °C
